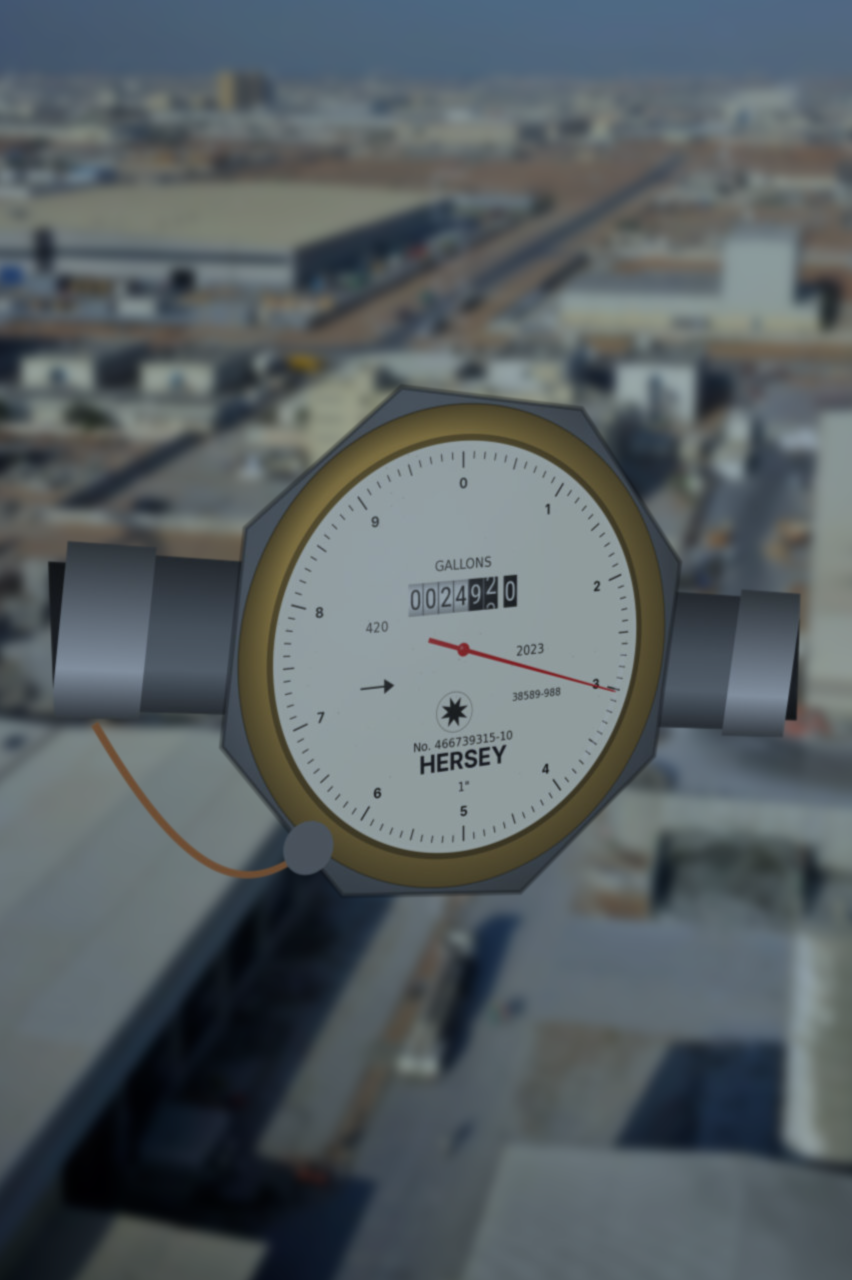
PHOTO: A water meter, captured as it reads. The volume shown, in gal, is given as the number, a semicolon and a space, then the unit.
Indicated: 24923.0; gal
